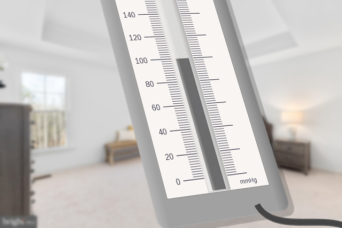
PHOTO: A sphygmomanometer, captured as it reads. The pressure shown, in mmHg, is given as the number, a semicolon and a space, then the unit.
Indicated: 100; mmHg
